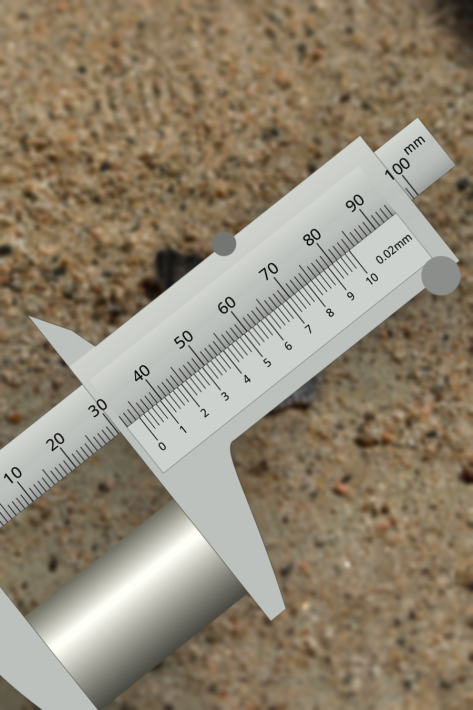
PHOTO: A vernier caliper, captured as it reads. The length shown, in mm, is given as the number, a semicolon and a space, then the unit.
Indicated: 34.8; mm
